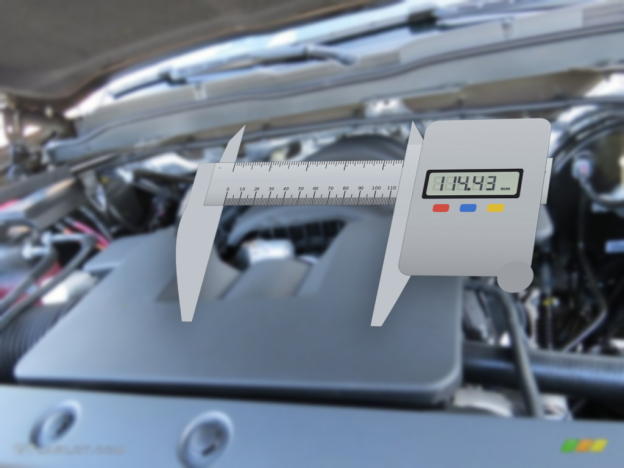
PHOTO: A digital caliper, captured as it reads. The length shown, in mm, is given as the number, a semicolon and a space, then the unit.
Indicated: 114.43; mm
